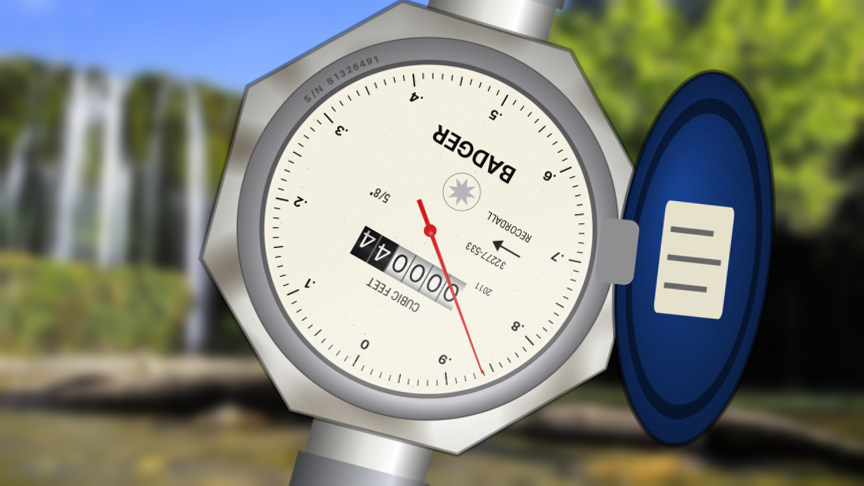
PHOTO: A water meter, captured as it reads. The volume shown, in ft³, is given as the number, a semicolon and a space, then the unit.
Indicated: 43.86; ft³
